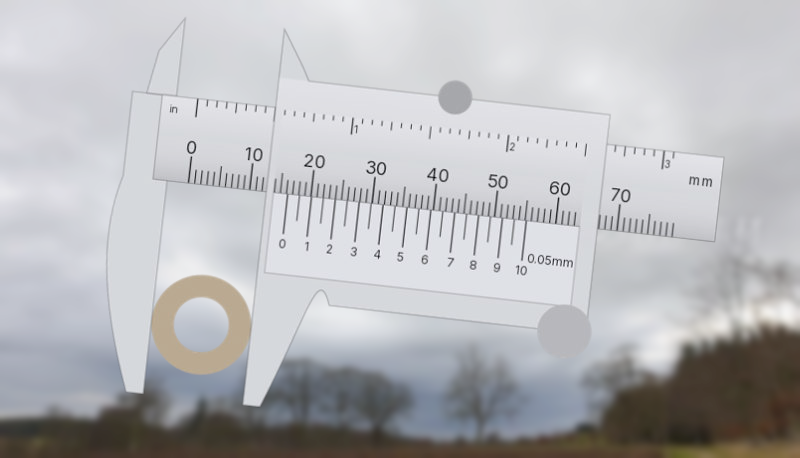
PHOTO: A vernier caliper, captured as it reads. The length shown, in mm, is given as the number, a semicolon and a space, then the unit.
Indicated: 16.2; mm
